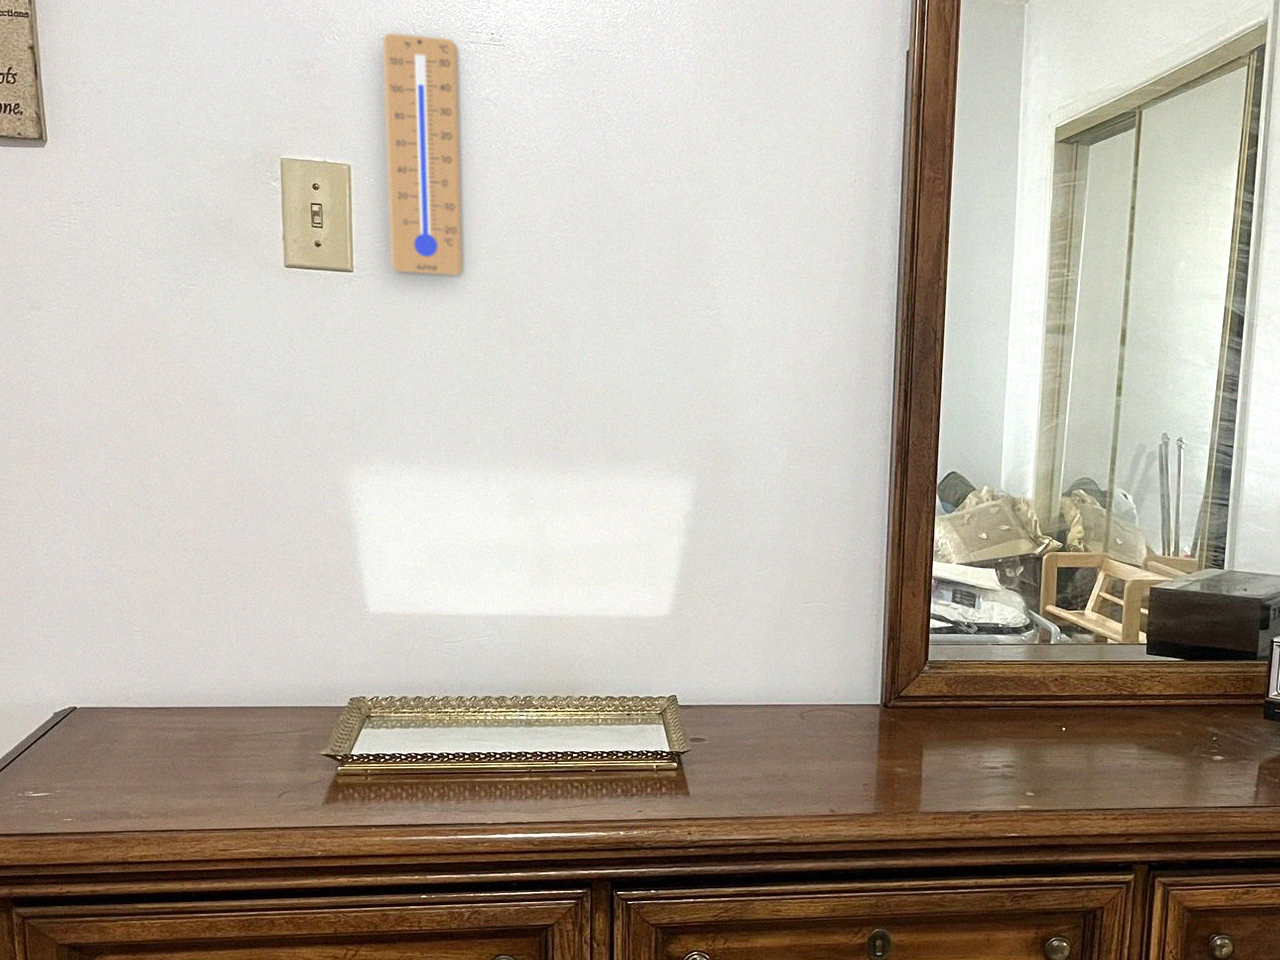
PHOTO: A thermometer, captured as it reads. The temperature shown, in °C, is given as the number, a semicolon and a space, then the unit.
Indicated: 40; °C
